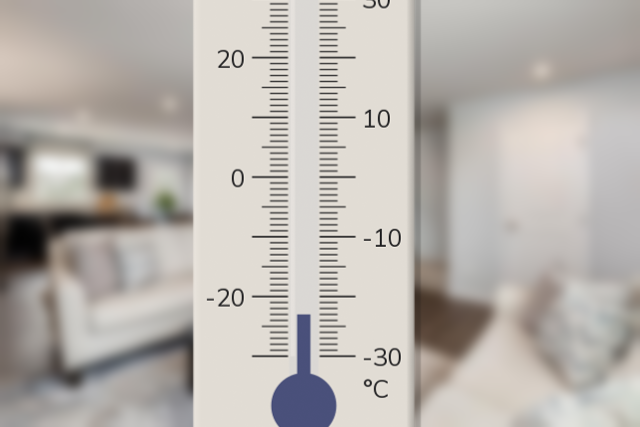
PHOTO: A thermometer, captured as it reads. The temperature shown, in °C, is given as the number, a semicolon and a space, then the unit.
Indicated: -23; °C
